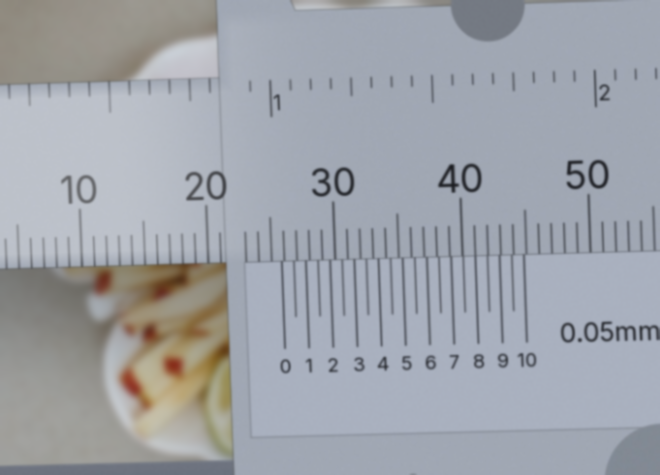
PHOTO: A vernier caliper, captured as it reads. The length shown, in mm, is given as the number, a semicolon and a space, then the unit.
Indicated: 25.8; mm
